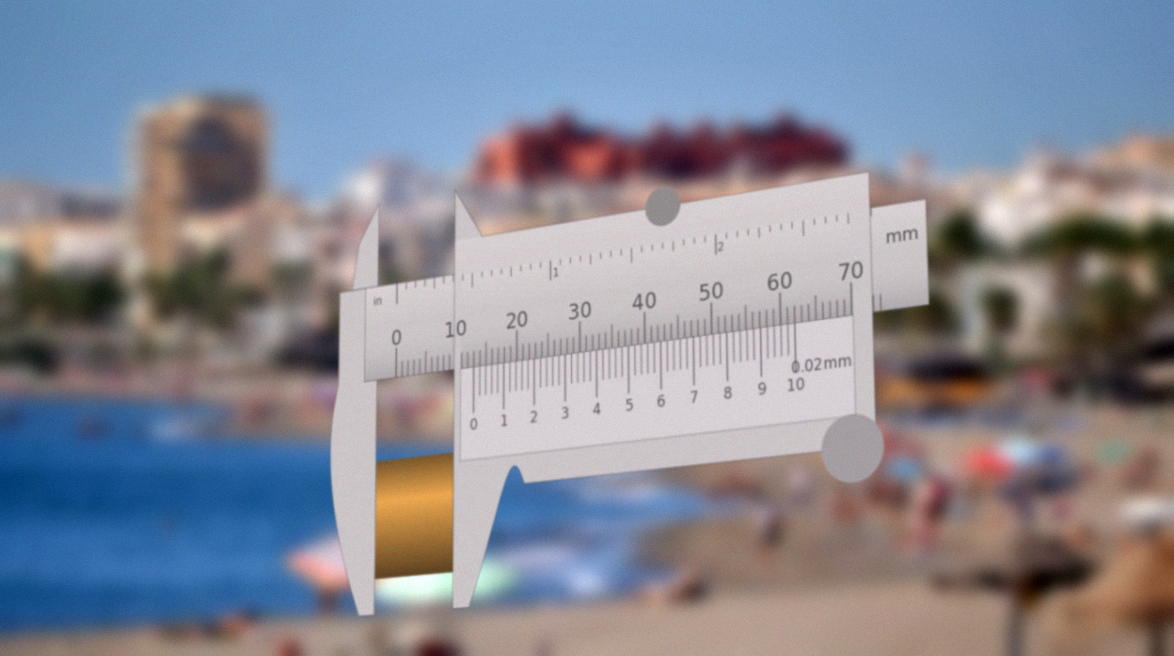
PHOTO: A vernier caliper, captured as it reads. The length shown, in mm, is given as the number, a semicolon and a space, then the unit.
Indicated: 13.0; mm
